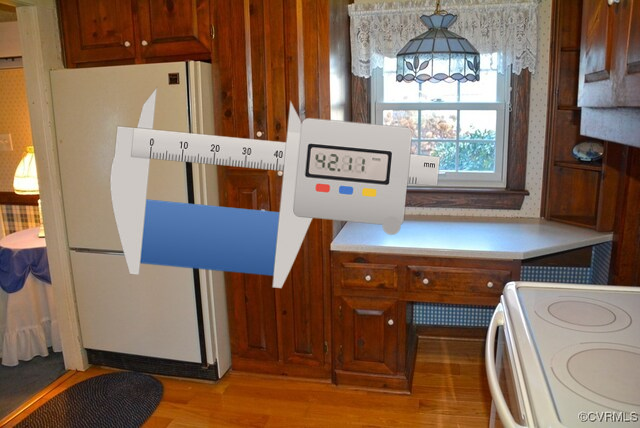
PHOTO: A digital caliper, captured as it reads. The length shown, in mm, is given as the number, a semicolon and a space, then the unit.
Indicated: 42.11; mm
